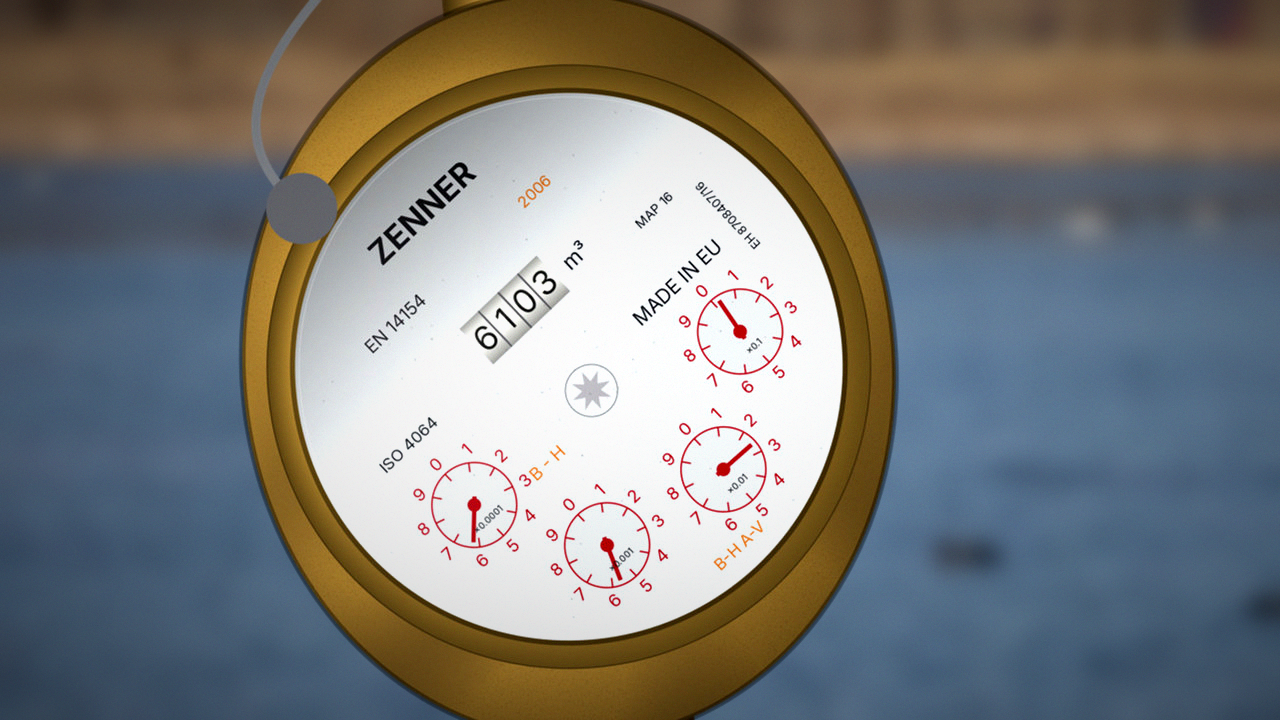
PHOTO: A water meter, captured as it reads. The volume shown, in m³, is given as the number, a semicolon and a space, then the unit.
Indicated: 6103.0256; m³
